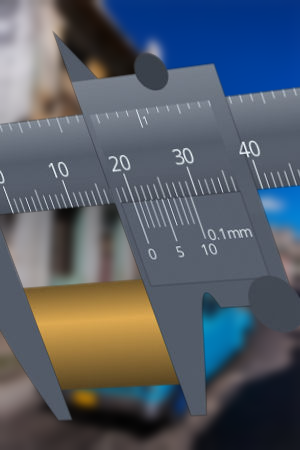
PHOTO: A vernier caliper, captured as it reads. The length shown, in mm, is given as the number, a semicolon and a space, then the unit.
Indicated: 20.0; mm
